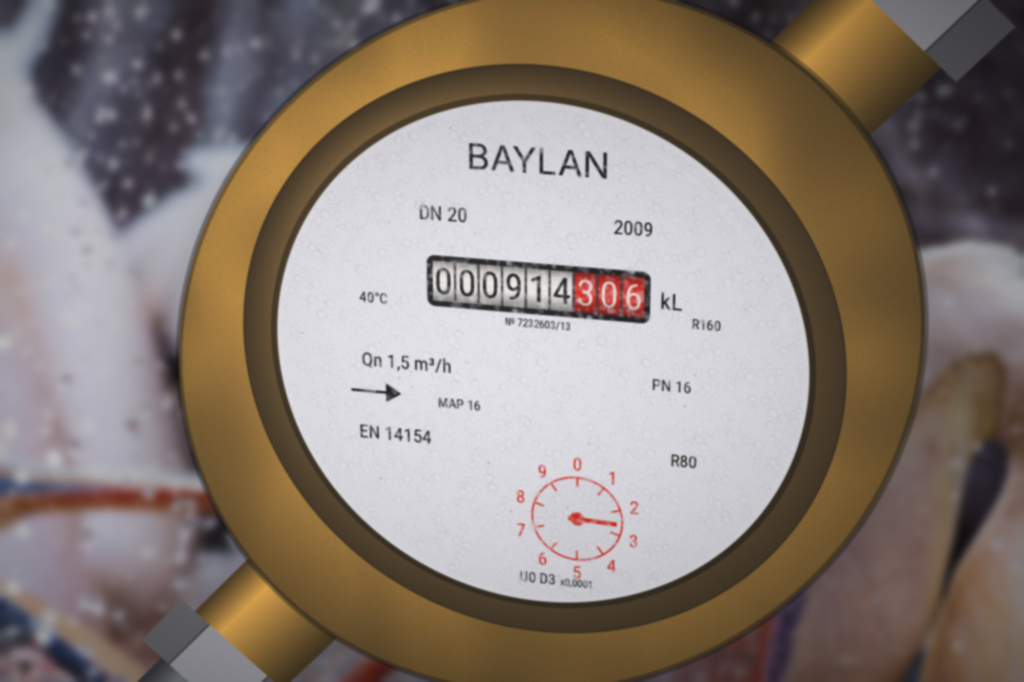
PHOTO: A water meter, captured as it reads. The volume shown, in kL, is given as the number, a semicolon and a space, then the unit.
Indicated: 914.3062; kL
